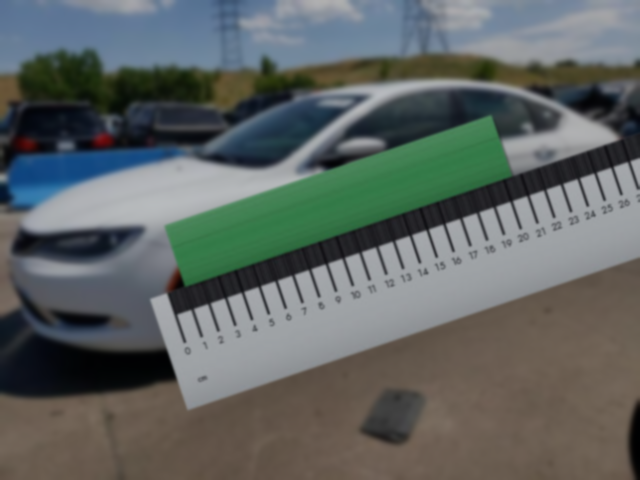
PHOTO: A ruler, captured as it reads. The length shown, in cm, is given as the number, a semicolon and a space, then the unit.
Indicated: 19.5; cm
